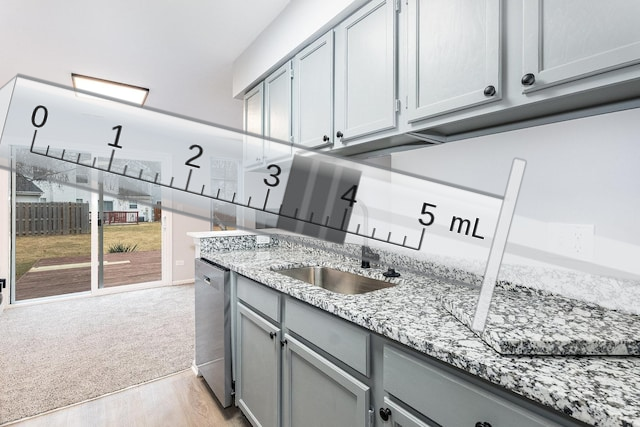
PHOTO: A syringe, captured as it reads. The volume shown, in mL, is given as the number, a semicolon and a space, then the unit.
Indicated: 3.2; mL
